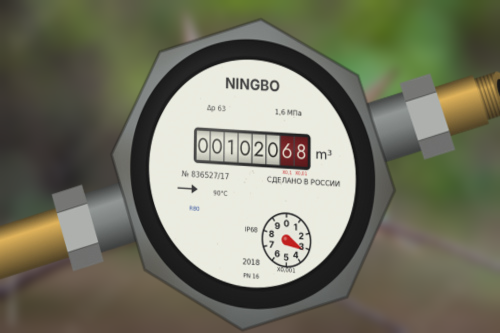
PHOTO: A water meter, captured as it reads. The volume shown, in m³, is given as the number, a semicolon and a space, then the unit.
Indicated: 1020.683; m³
